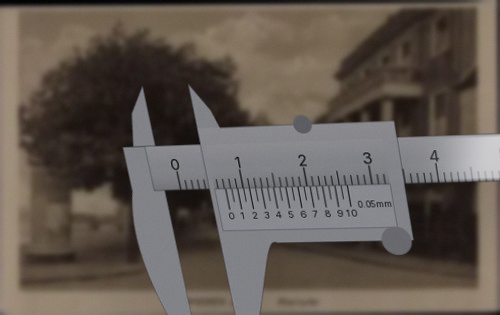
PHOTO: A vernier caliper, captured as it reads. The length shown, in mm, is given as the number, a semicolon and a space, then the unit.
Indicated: 7.2; mm
